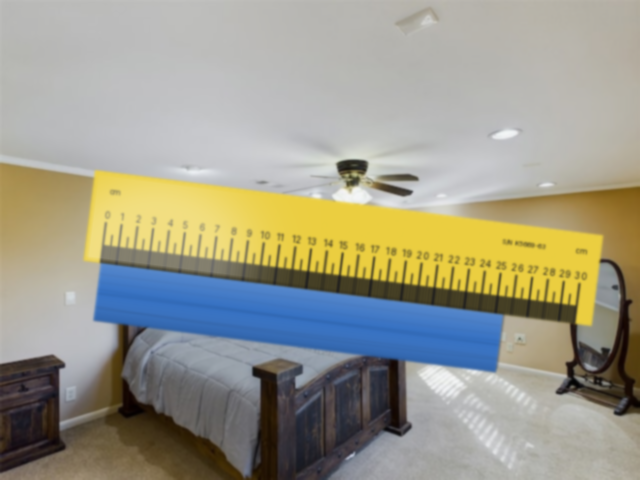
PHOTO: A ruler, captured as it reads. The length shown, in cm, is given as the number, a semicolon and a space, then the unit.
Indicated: 25.5; cm
